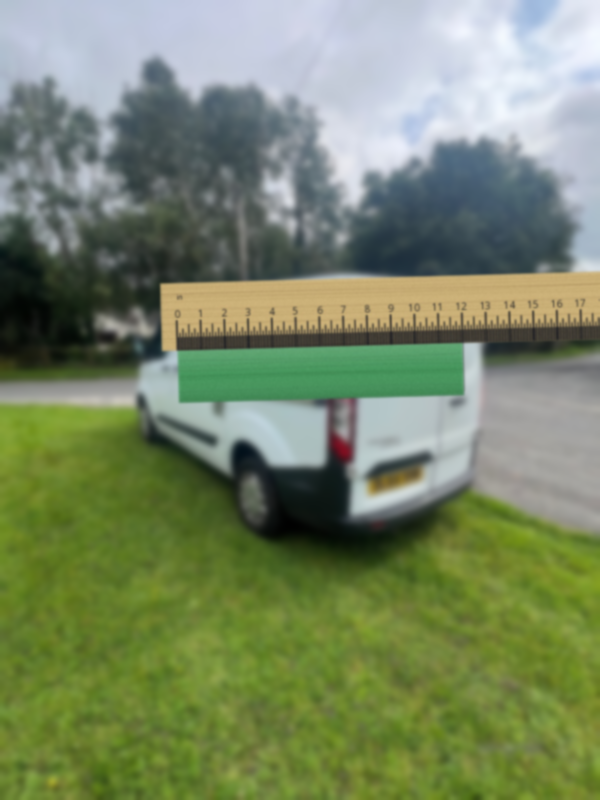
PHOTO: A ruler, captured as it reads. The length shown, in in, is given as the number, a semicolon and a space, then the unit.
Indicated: 12; in
